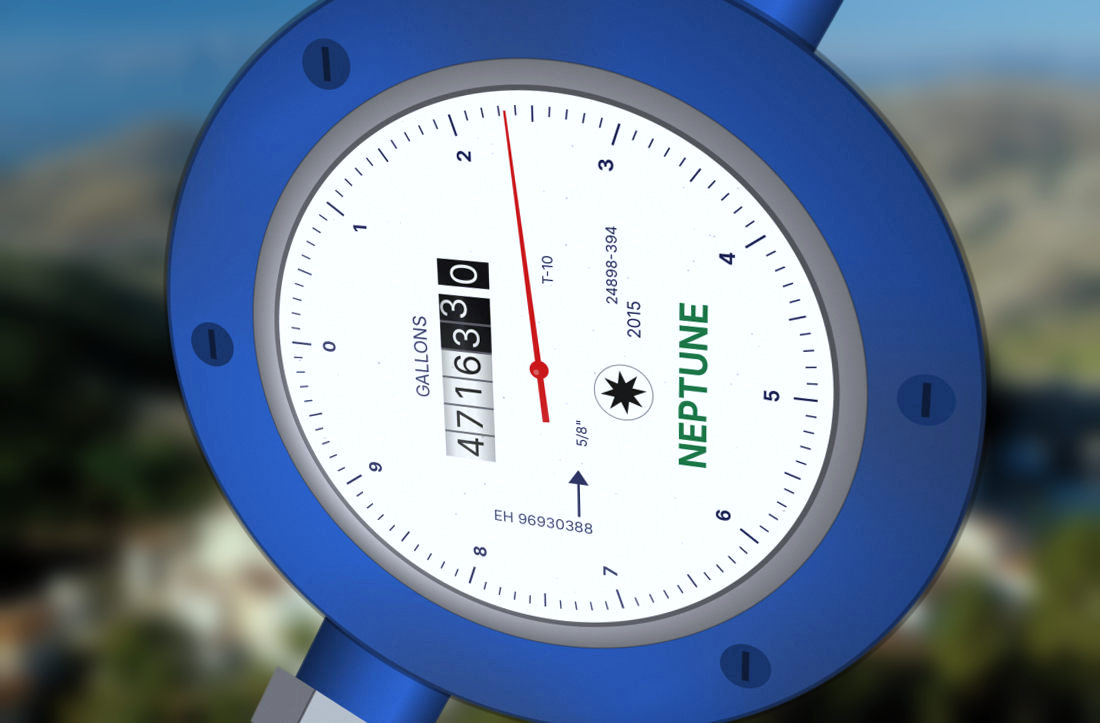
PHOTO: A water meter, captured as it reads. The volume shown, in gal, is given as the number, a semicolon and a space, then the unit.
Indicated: 4716332.3; gal
